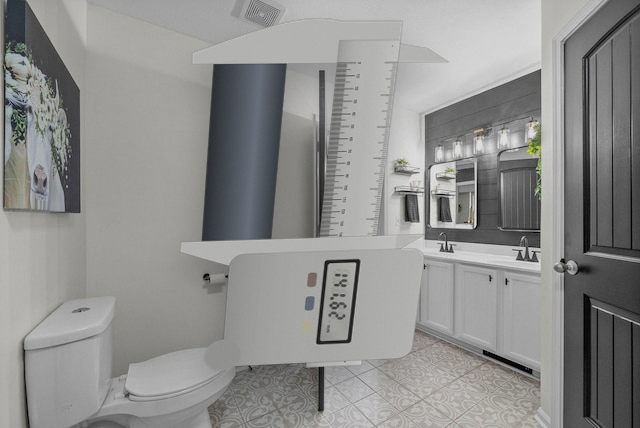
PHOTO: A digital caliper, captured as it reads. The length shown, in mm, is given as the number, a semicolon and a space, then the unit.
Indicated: 141.62; mm
